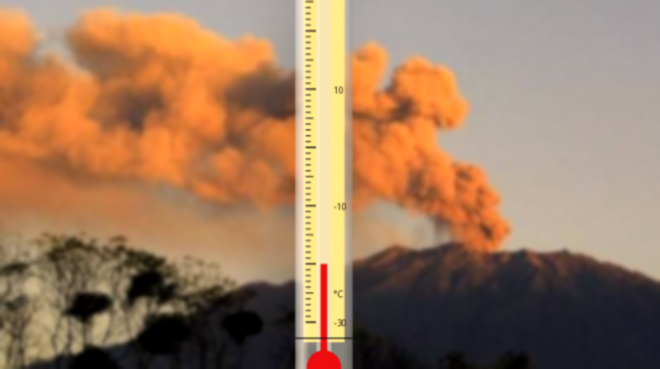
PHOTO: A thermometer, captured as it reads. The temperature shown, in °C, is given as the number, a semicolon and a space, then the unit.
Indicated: -20; °C
